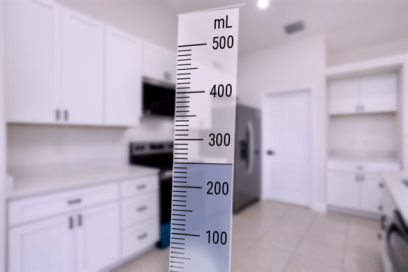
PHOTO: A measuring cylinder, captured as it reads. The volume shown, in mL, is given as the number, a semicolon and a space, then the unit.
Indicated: 250; mL
